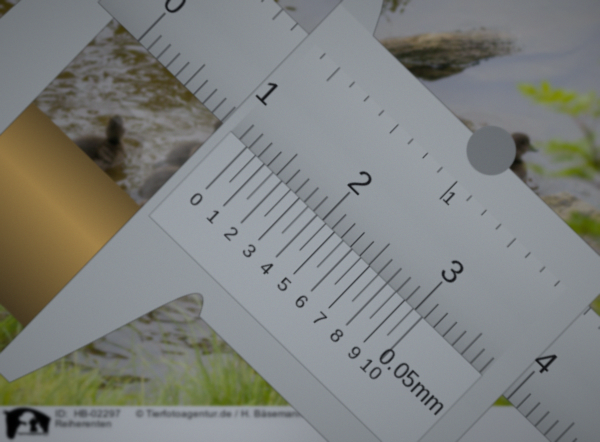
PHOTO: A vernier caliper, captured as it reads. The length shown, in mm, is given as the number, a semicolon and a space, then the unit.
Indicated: 11.8; mm
